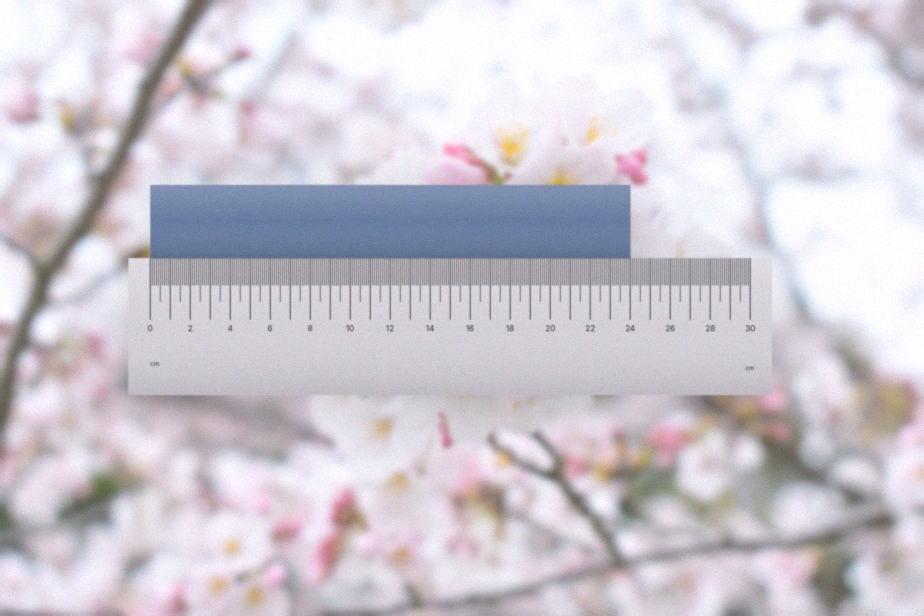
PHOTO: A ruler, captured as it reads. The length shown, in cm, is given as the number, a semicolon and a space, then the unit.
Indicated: 24; cm
